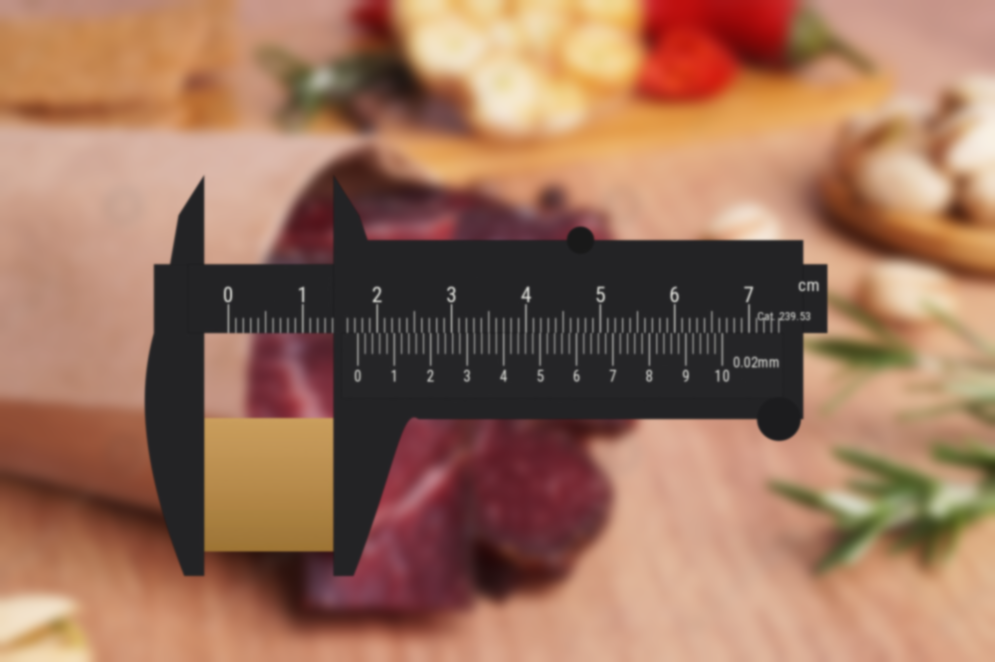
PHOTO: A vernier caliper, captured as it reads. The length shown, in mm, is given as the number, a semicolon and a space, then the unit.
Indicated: 17.4; mm
